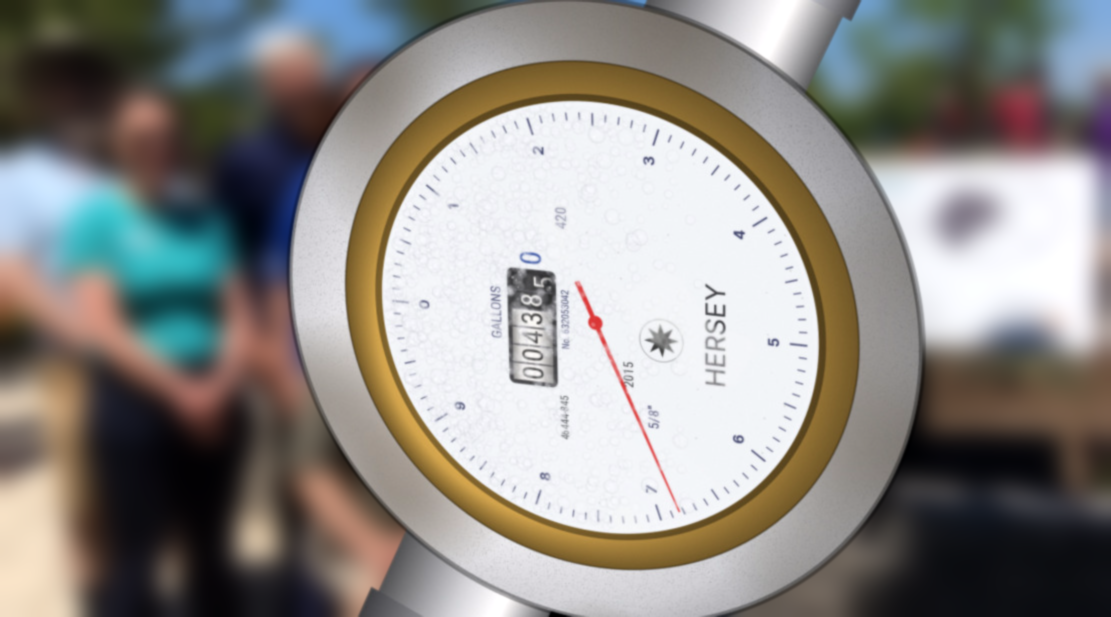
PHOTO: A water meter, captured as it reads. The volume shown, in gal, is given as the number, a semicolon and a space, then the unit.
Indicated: 43846.8; gal
